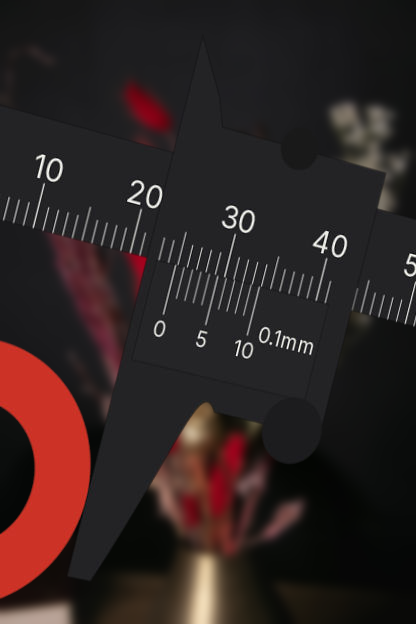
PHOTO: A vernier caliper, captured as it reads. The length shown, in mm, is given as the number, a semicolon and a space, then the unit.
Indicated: 24.8; mm
